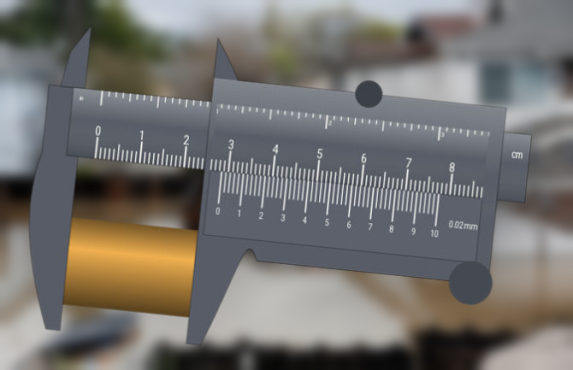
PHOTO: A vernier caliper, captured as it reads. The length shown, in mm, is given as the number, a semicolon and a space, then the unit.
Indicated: 28.5; mm
